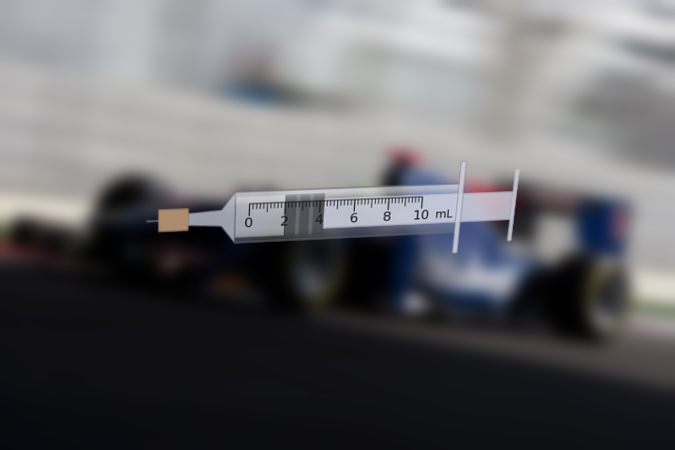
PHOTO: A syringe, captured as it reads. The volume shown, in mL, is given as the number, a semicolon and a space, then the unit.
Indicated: 2; mL
